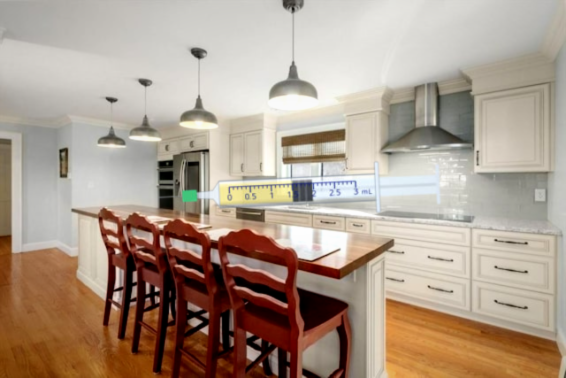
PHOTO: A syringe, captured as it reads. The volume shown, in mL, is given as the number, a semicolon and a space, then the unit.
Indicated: 1.5; mL
